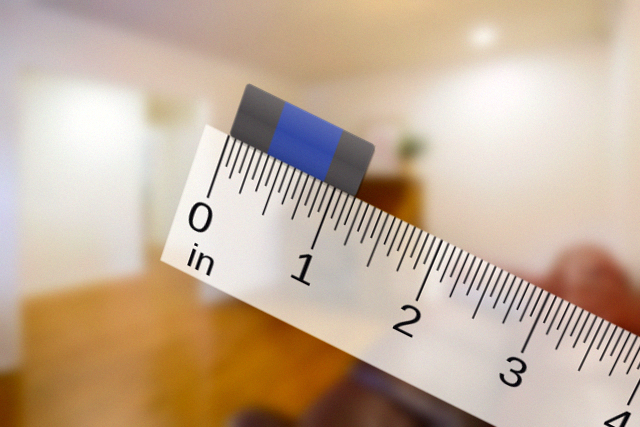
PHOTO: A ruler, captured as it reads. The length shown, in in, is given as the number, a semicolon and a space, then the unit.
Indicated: 1.1875; in
